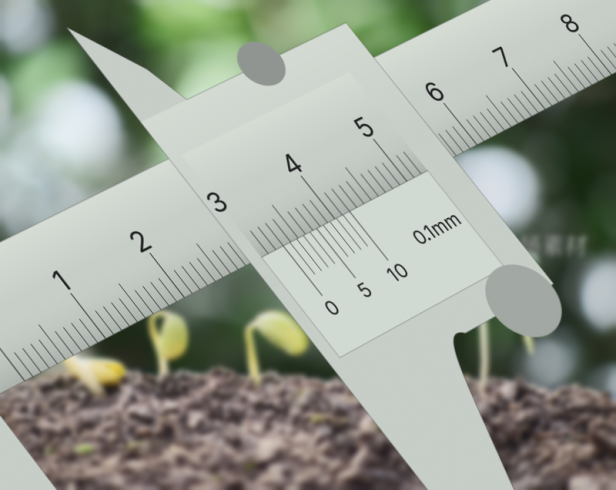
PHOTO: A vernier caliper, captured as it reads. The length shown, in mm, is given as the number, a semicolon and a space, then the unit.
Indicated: 33.0; mm
